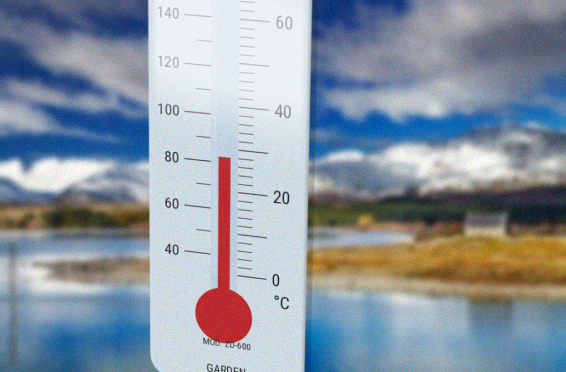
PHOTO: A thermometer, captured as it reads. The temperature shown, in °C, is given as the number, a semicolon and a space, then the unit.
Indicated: 28; °C
